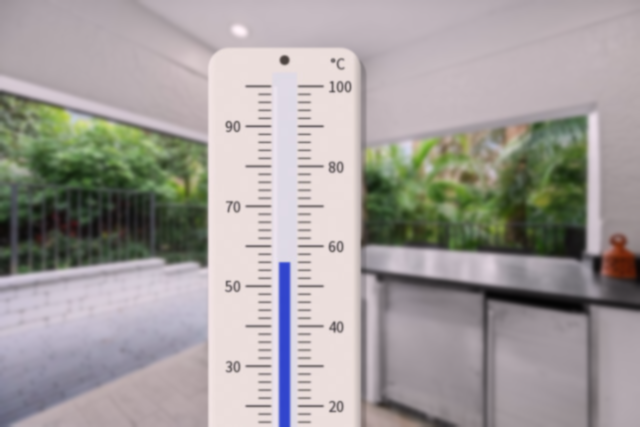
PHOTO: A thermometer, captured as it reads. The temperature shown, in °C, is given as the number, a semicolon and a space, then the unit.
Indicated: 56; °C
